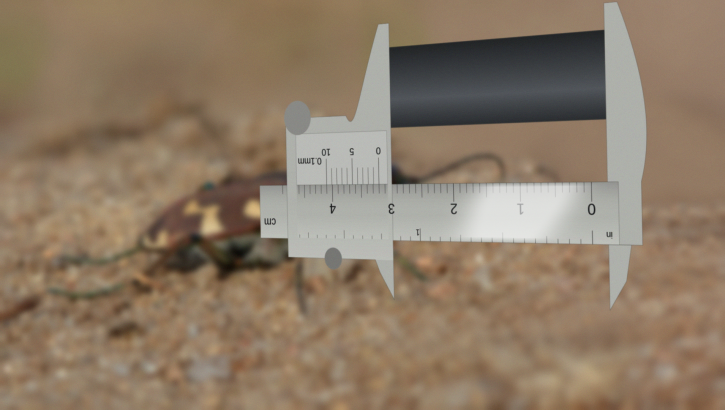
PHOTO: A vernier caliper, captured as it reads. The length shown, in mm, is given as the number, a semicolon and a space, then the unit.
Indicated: 32.0; mm
